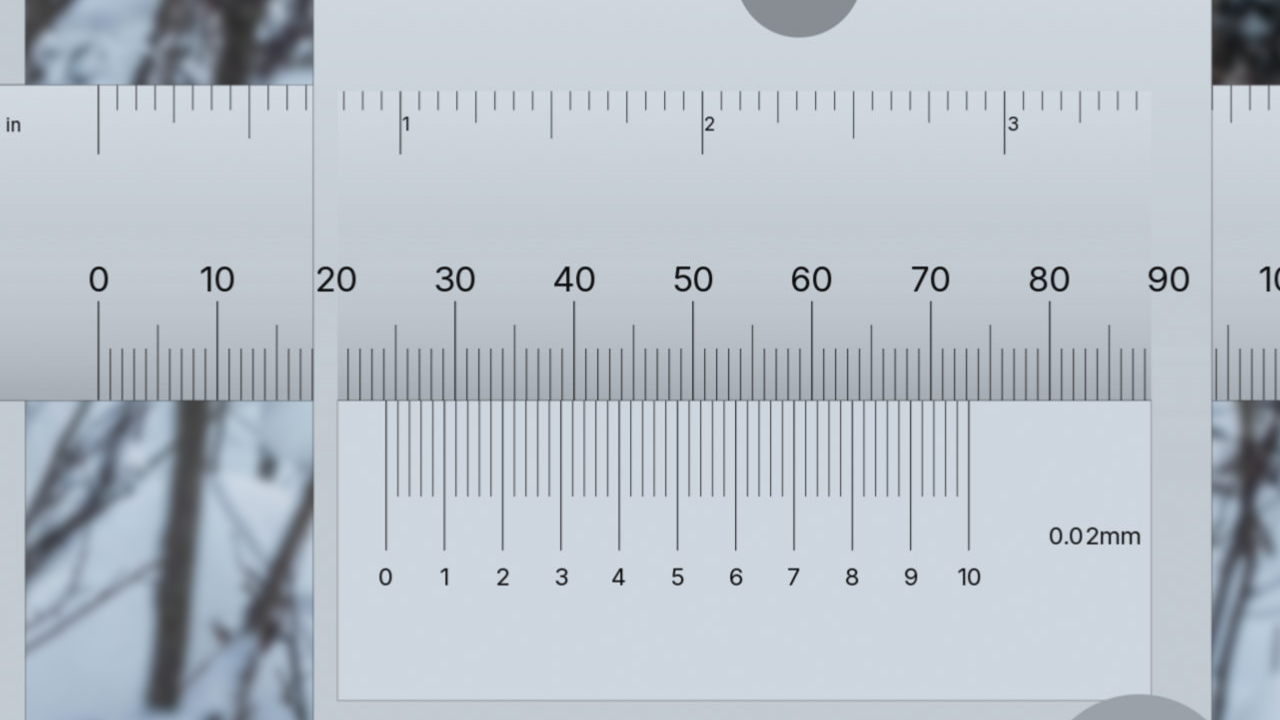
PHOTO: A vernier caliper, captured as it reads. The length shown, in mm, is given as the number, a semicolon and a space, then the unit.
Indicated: 24.2; mm
